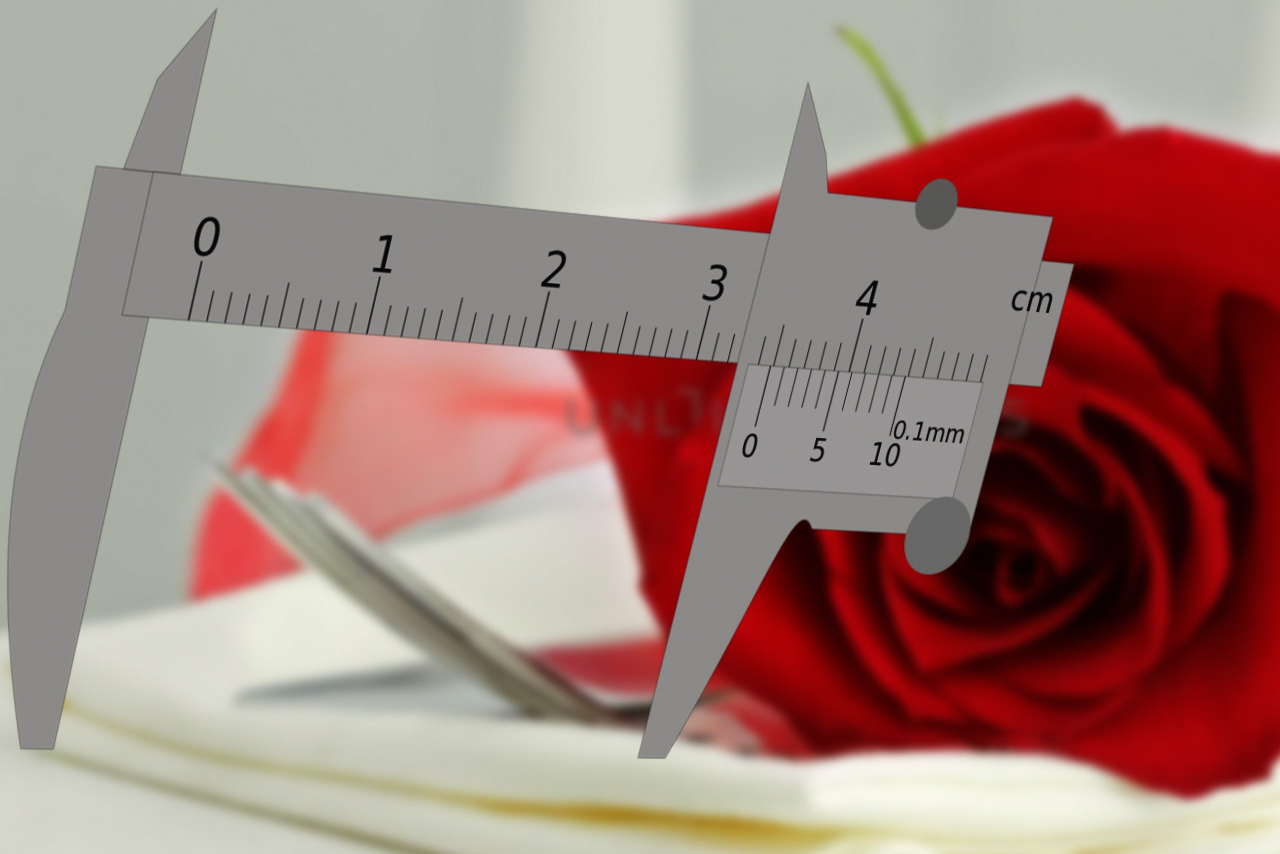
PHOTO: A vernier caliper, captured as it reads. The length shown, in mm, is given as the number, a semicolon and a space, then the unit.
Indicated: 34.8; mm
